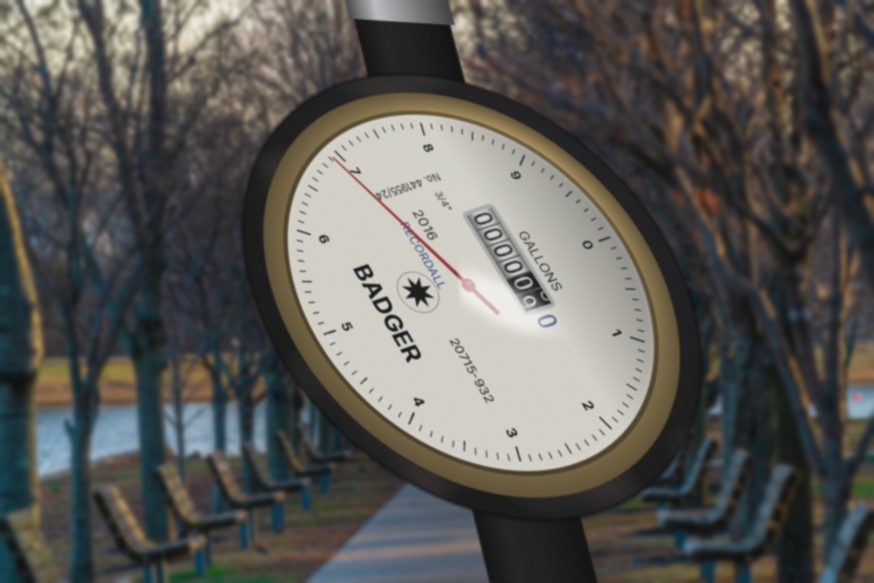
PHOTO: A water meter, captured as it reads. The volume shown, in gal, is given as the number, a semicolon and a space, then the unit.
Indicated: 86.9; gal
